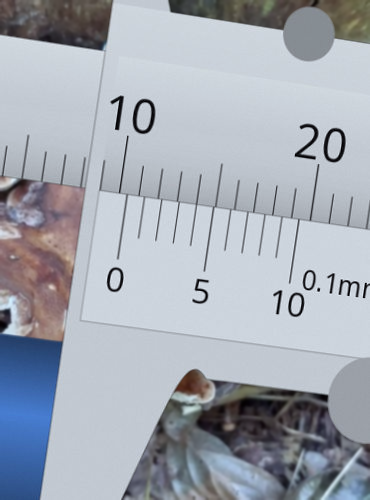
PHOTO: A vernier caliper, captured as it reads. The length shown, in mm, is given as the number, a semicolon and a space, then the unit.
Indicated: 10.4; mm
